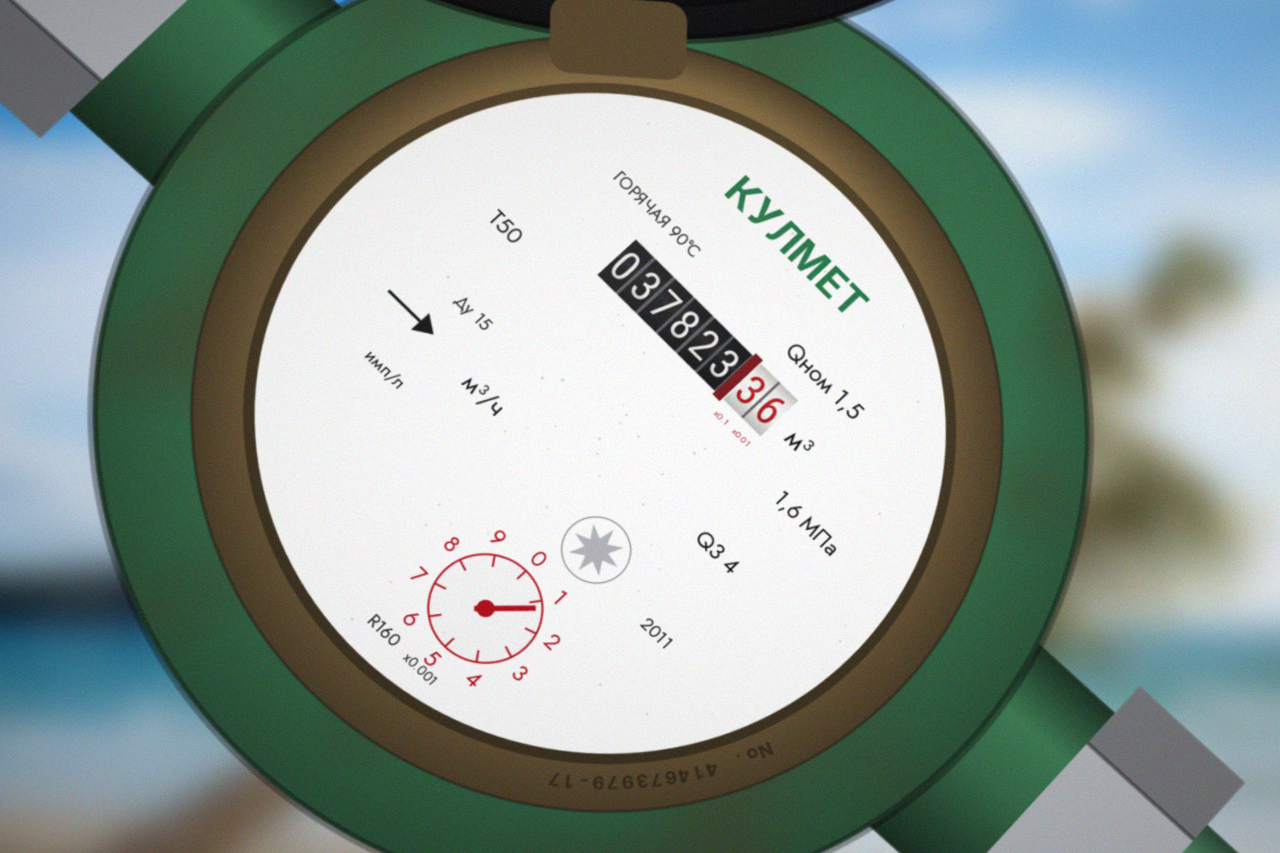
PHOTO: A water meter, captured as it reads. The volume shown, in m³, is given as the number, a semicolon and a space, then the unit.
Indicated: 37823.361; m³
